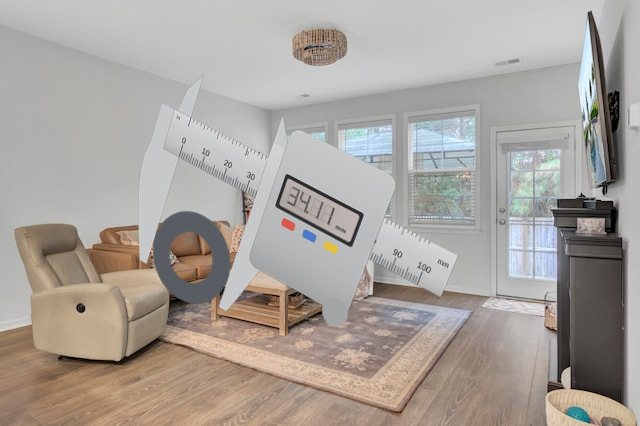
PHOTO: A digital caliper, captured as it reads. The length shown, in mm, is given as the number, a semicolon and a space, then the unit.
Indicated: 34.11; mm
